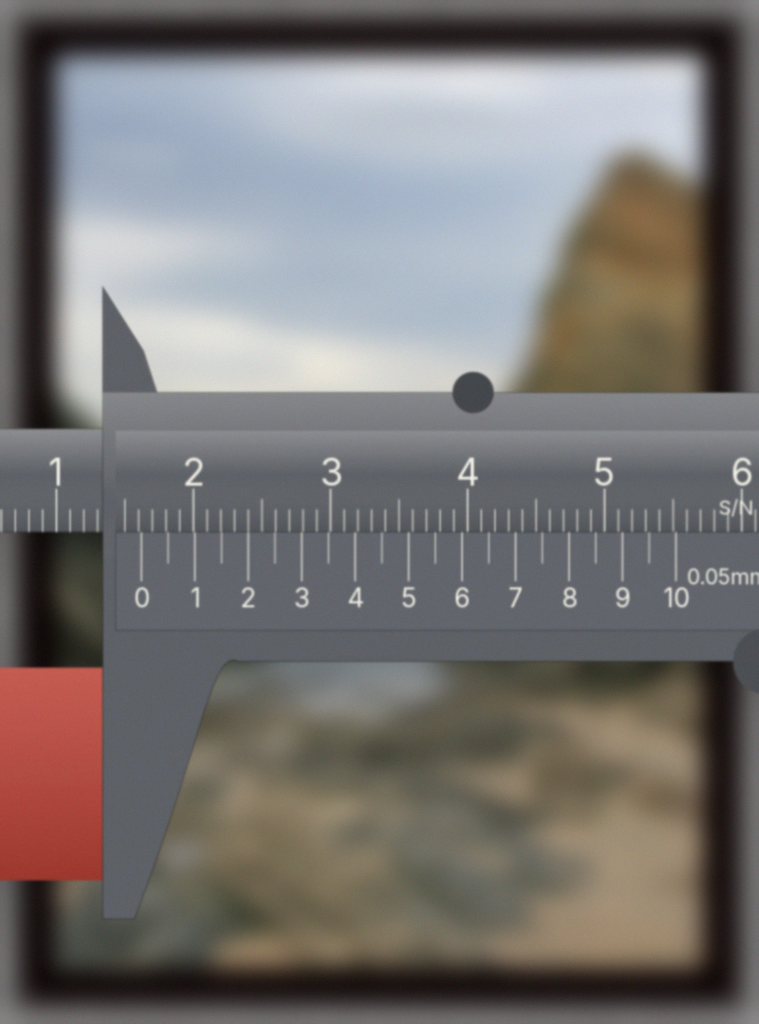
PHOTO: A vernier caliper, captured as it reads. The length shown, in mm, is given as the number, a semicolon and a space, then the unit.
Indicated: 16.2; mm
